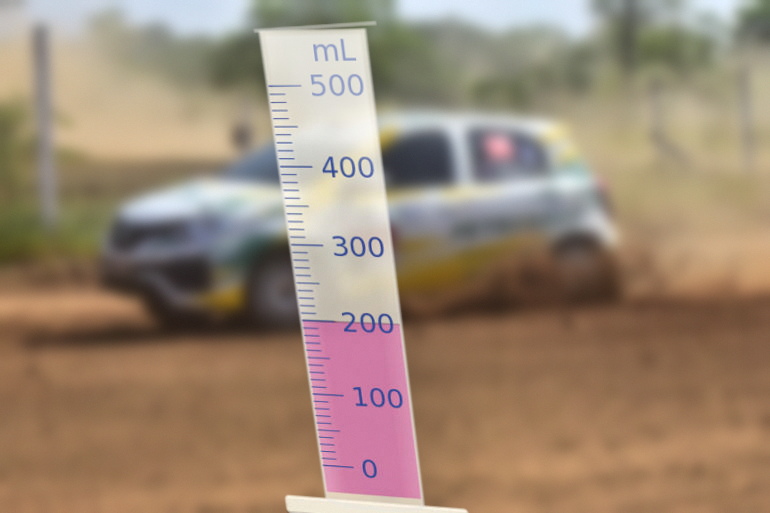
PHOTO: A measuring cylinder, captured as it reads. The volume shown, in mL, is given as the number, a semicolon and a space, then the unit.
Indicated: 200; mL
